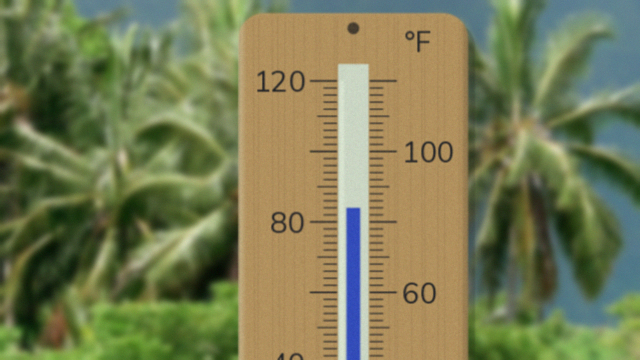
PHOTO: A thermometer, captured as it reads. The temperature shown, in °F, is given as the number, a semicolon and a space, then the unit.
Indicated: 84; °F
